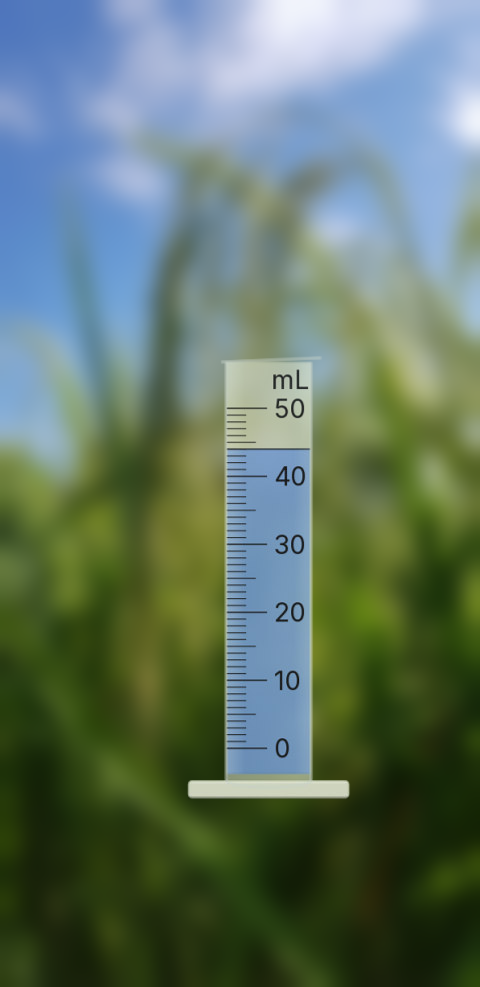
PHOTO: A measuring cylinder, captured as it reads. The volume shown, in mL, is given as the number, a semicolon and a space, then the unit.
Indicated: 44; mL
